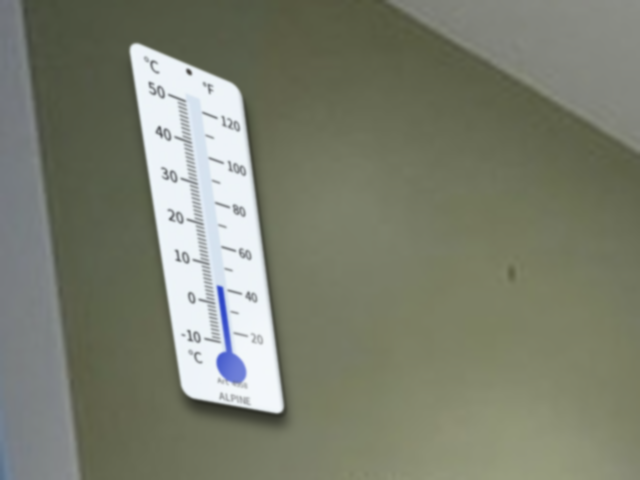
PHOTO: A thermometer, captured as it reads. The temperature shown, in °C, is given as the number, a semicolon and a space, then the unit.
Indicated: 5; °C
